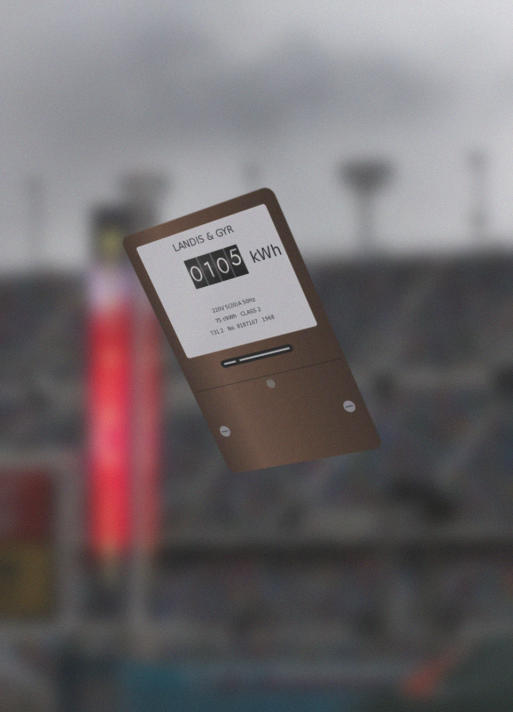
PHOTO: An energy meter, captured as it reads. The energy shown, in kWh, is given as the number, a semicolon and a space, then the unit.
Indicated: 105; kWh
